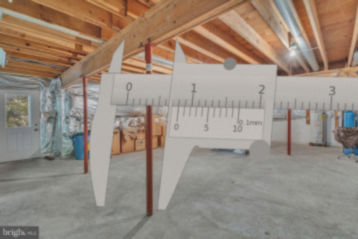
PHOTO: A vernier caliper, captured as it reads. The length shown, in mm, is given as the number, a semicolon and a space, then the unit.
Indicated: 8.0; mm
